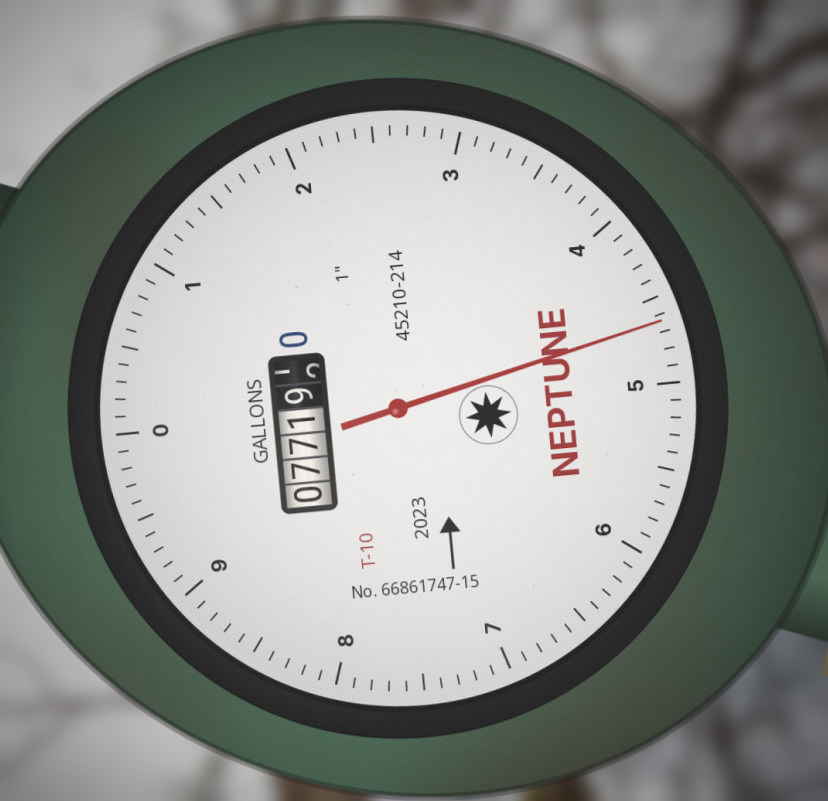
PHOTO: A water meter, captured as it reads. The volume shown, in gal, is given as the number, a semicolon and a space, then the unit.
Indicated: 771914.6; gal
